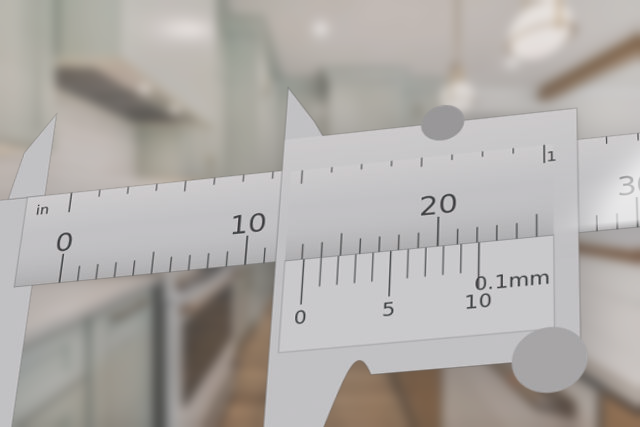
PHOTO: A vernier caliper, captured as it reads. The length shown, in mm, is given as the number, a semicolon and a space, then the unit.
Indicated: 13.1; mm
